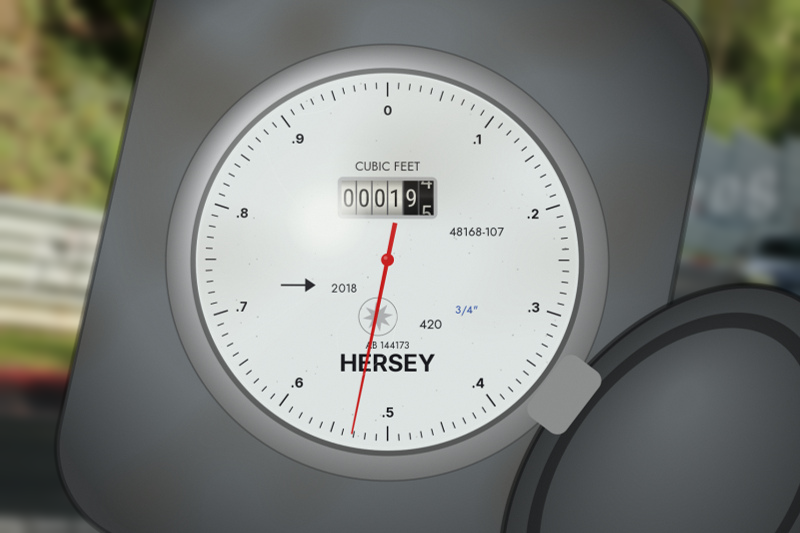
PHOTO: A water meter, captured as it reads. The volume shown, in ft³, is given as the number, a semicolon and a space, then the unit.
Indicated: 194.53; ft³
